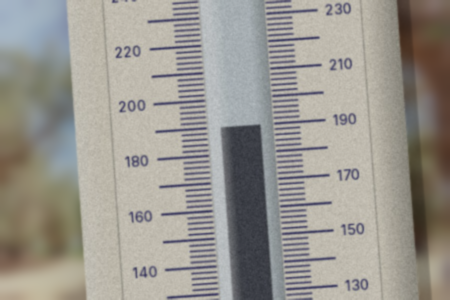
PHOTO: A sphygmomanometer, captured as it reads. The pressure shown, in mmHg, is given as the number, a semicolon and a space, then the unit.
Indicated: 190; mmHg
